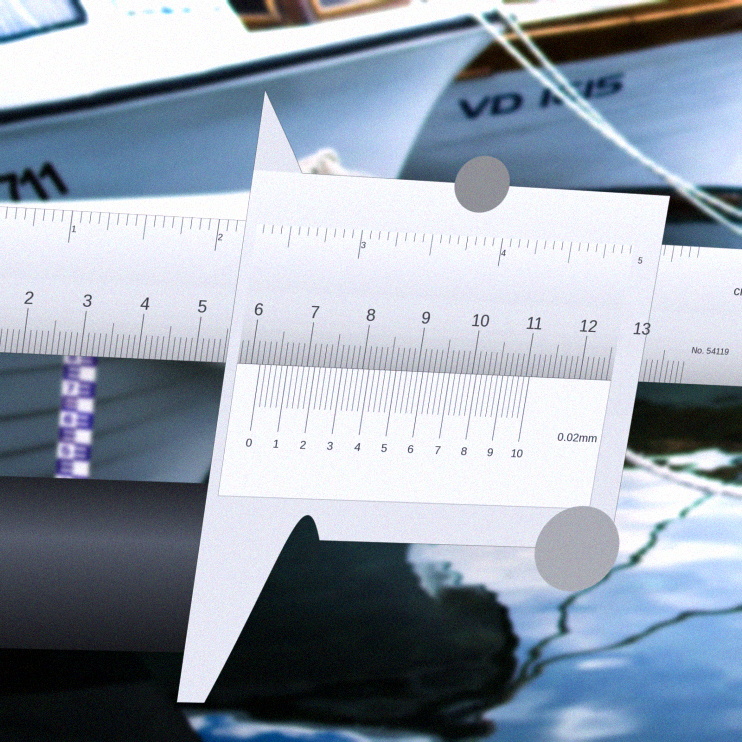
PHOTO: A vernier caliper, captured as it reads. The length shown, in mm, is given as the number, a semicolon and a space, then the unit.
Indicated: 61.6; mm
